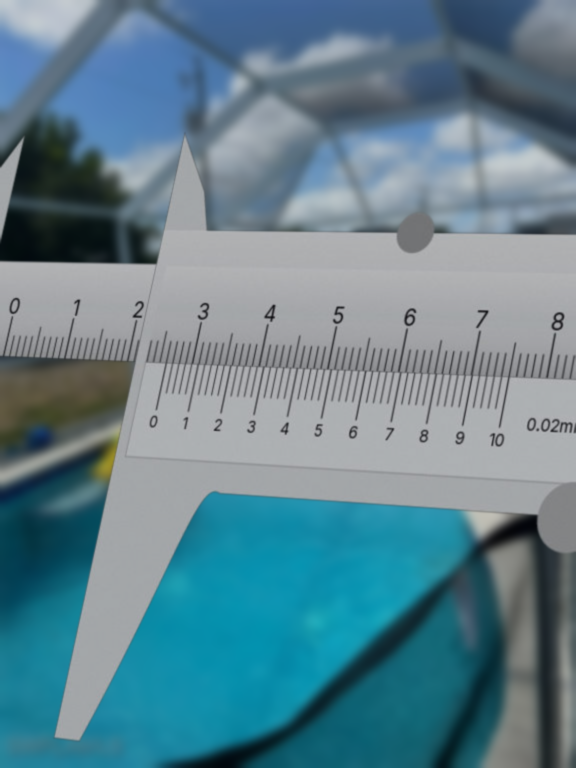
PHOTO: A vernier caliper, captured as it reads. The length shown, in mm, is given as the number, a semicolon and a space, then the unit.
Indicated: 26.0; mm
